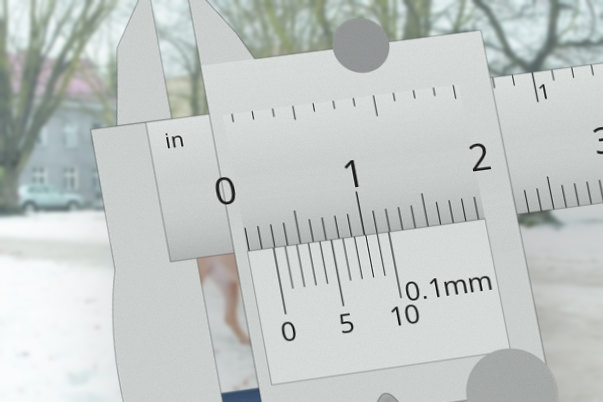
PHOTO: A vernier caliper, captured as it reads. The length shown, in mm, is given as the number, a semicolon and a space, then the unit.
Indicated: 2.9; mm
